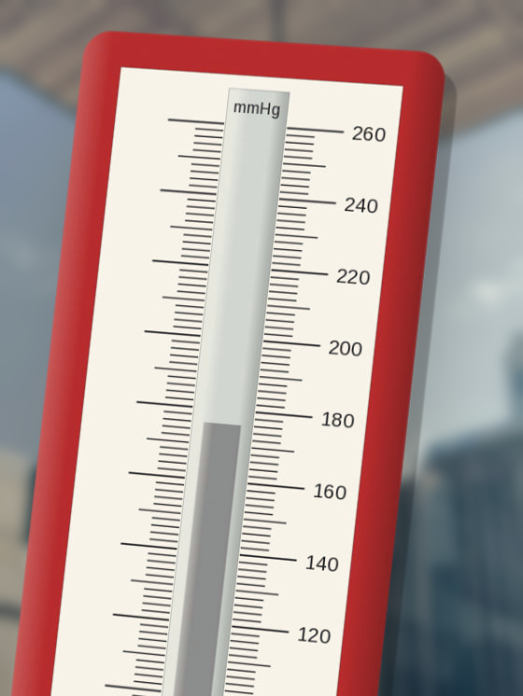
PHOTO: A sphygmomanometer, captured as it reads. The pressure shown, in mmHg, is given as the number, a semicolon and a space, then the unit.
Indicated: 176; mmHg
